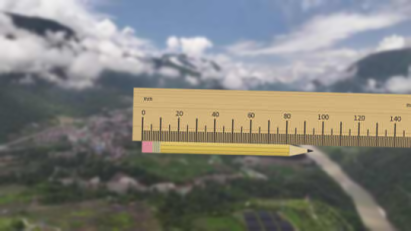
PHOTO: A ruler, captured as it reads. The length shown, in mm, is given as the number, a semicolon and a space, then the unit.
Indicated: 95; mm
